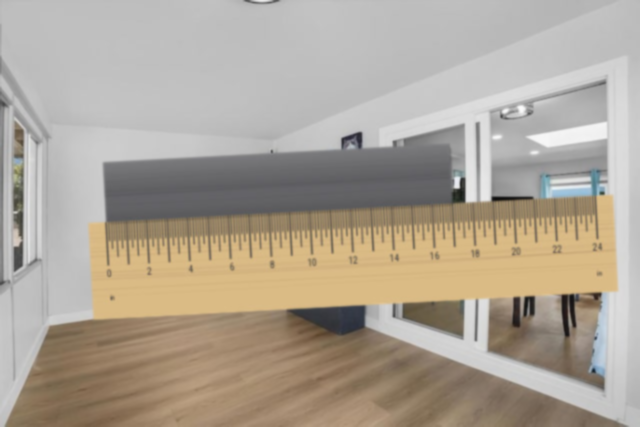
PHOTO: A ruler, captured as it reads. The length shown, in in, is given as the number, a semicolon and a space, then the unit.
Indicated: 17; in
